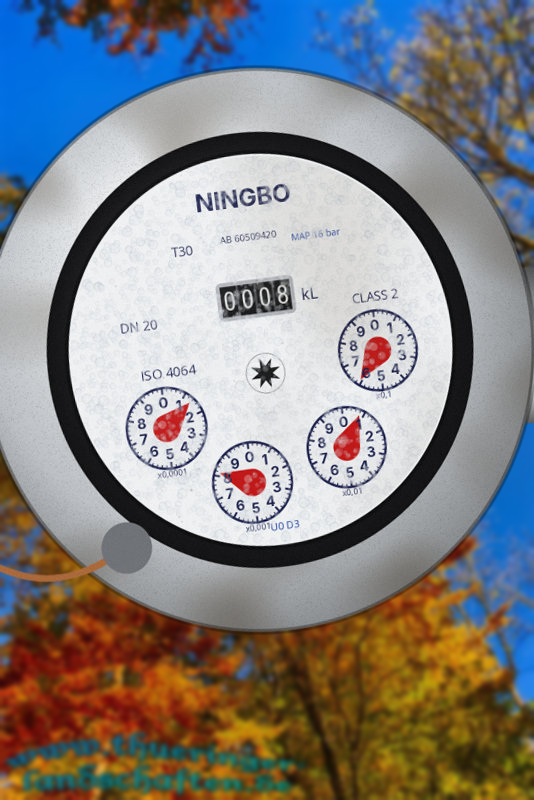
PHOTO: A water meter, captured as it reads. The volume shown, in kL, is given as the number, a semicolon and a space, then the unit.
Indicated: 8.6081; kL
